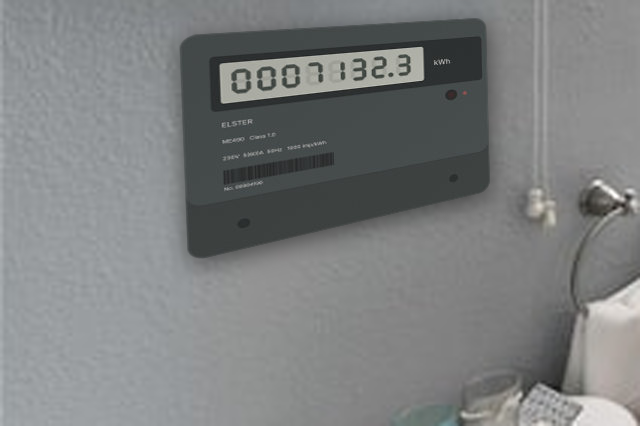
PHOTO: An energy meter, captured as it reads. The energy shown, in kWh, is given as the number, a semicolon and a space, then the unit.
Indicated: 7132.3; kWh
